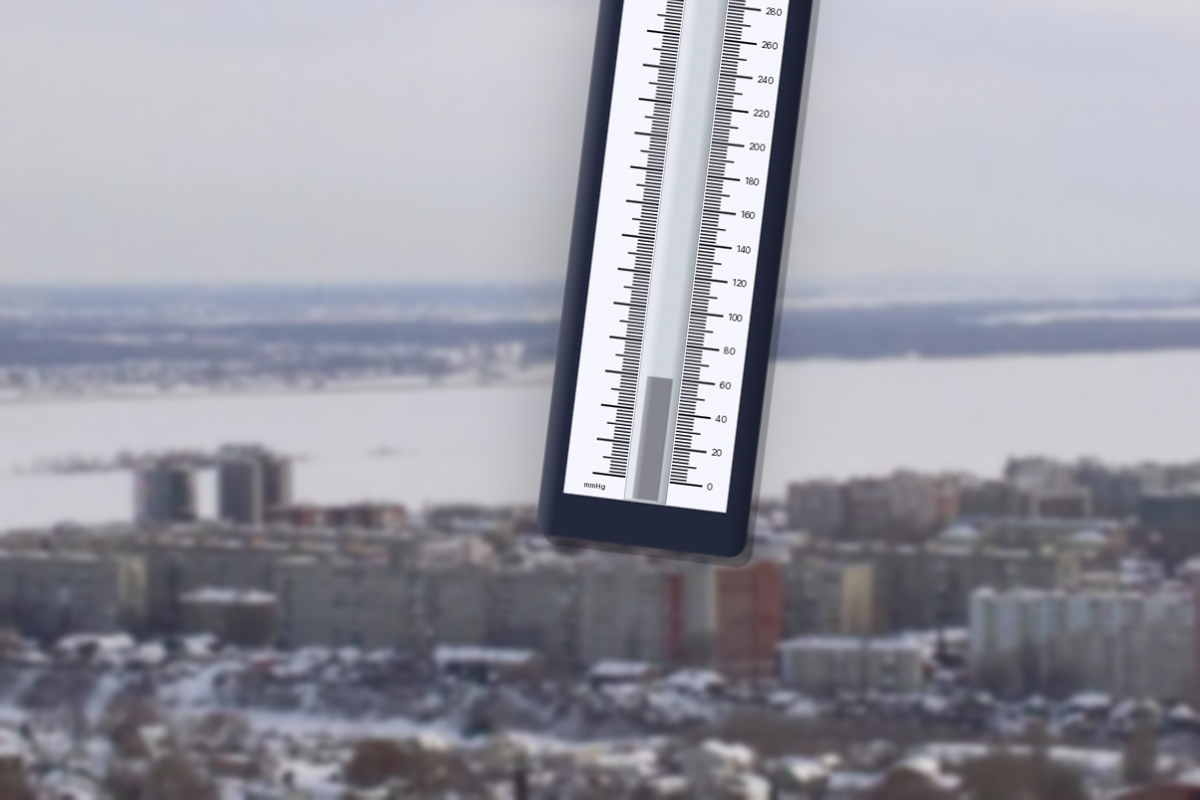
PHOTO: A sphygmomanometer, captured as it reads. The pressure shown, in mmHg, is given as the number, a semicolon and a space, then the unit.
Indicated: 60; mmHg
